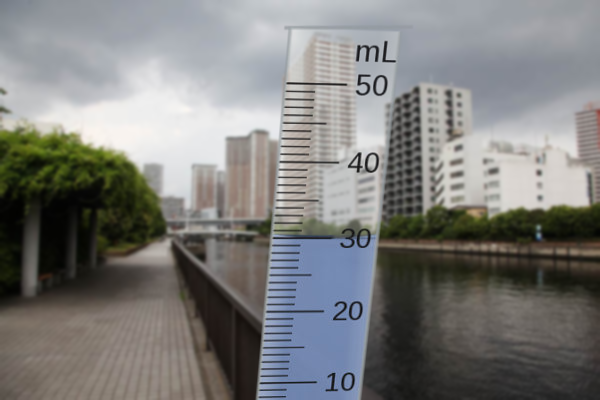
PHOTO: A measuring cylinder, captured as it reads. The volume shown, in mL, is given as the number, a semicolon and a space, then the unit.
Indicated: 30; mL
